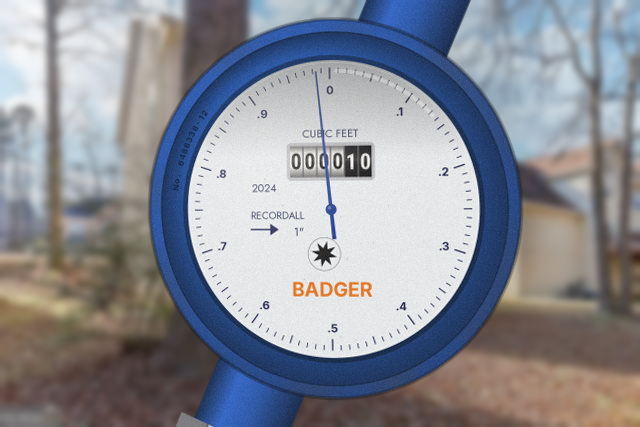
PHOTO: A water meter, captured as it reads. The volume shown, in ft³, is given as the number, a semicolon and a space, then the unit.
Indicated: 9.98; ft³
